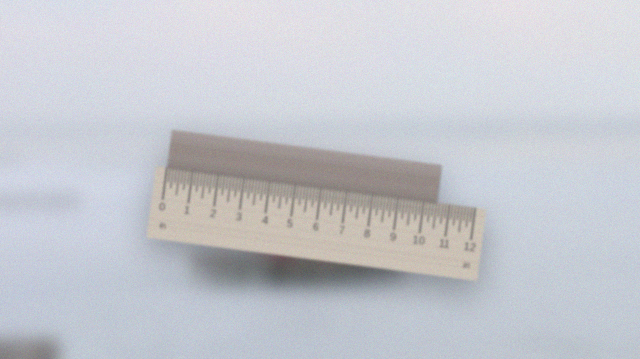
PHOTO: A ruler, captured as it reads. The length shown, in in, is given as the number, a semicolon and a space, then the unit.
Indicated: 10.5; in
